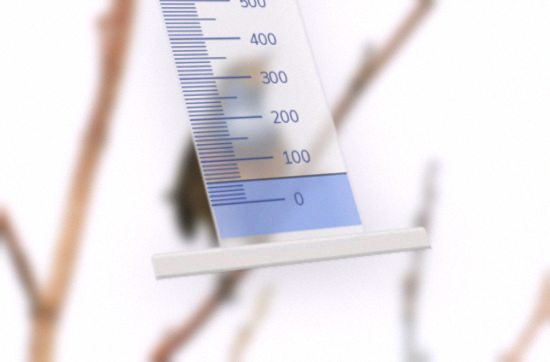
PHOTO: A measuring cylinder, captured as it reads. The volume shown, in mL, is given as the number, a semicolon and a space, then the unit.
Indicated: 50; mL
